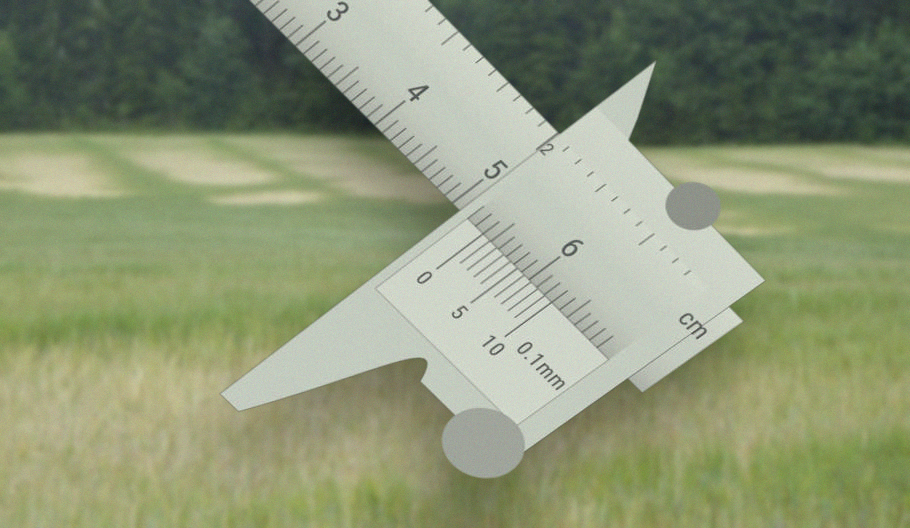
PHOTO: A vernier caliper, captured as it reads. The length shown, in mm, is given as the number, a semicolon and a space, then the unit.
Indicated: 54.0; mm
